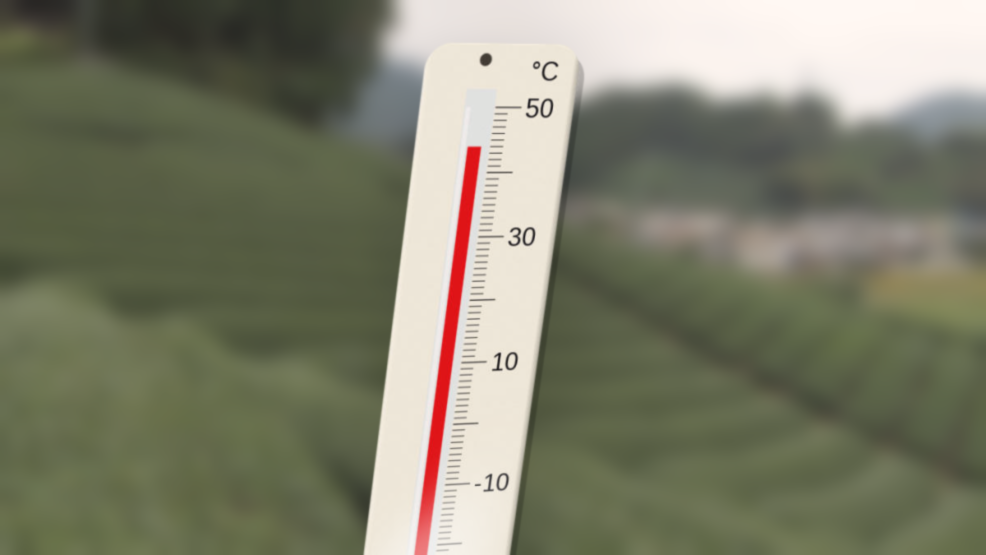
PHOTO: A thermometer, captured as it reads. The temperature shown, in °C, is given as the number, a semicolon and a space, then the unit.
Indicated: 44; °C
